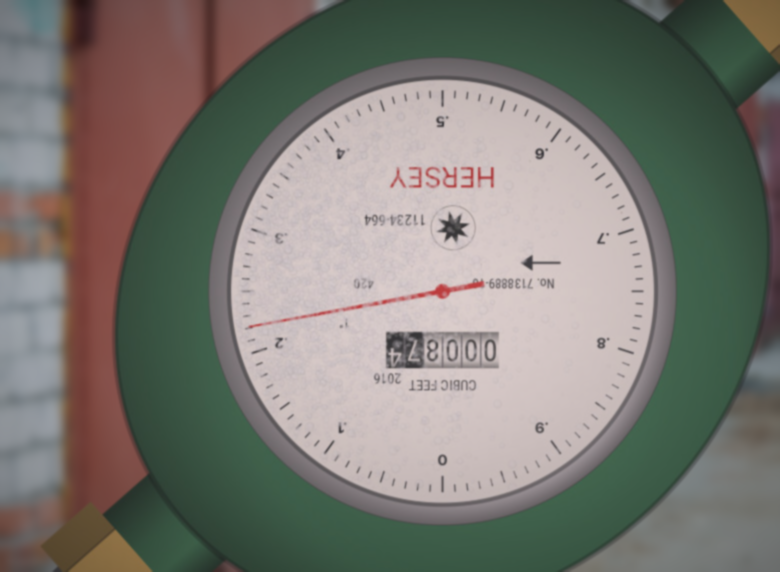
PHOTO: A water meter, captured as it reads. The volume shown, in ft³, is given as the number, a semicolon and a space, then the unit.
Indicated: 874.22; ft³
